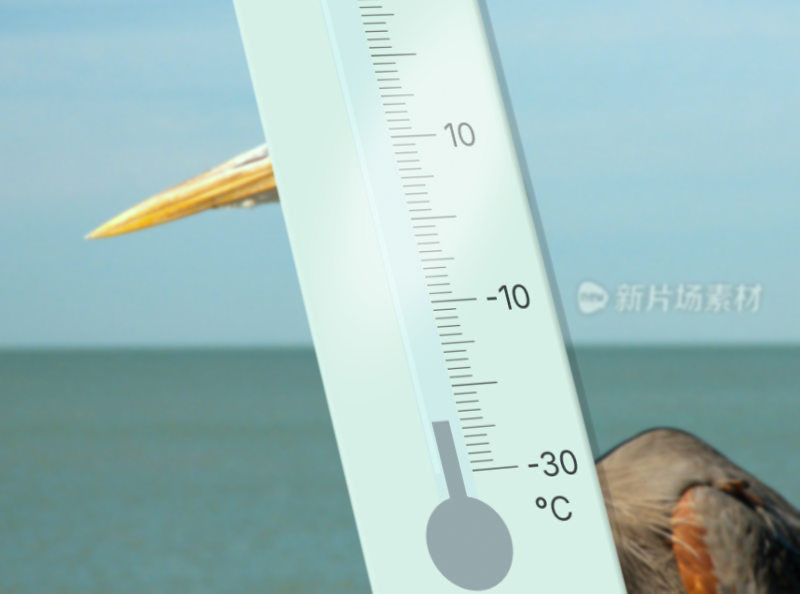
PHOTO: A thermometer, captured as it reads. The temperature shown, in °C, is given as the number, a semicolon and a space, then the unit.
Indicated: -24; °C
